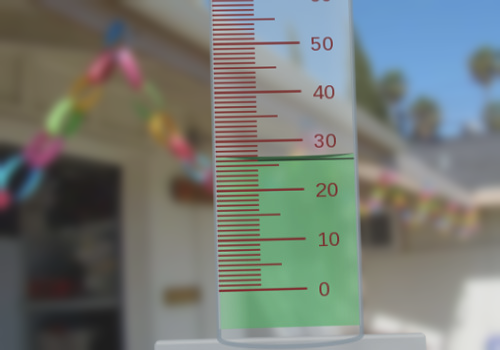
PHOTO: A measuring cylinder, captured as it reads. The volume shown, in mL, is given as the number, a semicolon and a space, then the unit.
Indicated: 26; mL
